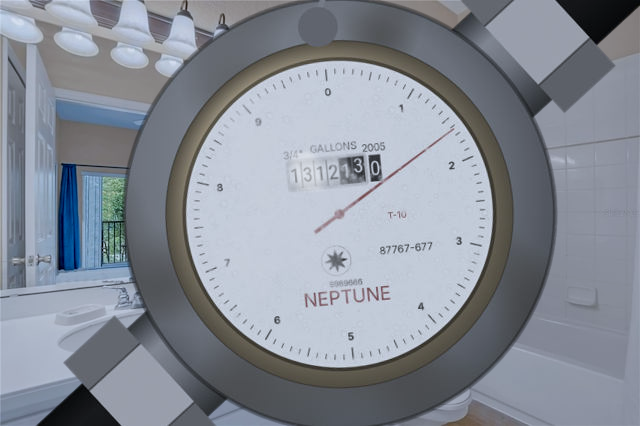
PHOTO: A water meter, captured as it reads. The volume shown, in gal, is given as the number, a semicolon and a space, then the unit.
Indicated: 1312131.6; gal
